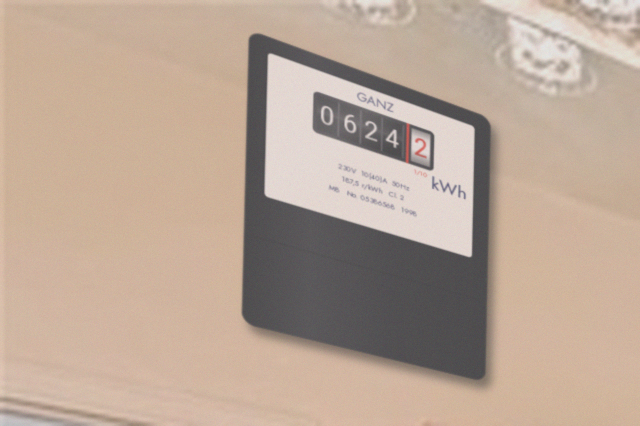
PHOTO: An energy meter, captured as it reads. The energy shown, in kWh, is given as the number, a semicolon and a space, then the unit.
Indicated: 624.2; kWh
